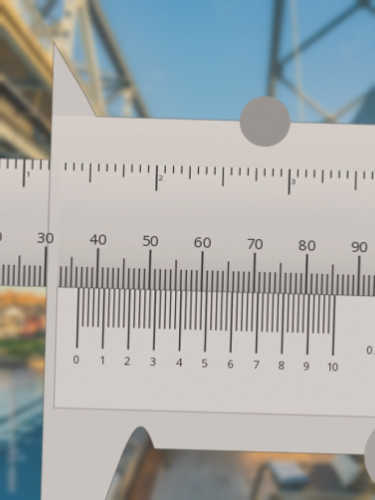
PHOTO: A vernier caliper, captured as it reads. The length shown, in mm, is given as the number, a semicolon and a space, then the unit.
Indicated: 36.5; mm
